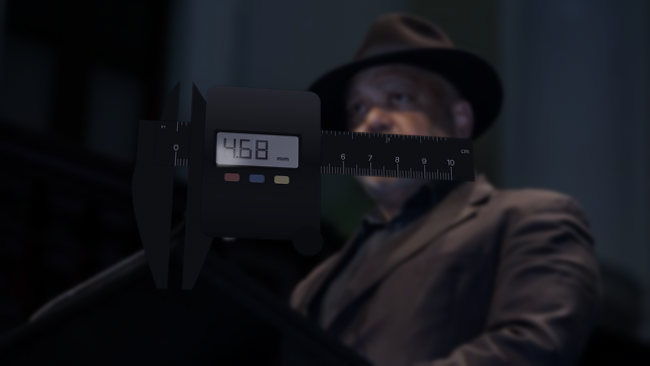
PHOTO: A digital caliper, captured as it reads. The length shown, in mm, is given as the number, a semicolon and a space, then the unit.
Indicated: 4.68; mm
